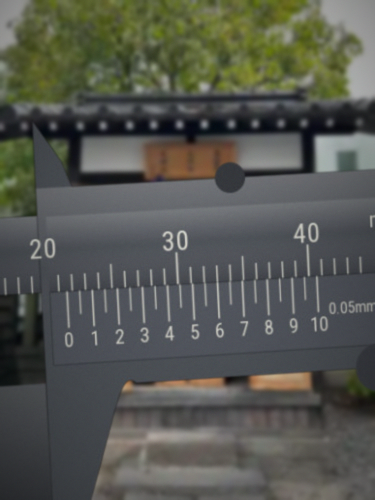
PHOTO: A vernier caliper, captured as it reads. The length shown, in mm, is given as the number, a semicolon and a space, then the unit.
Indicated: 21.6; mm
